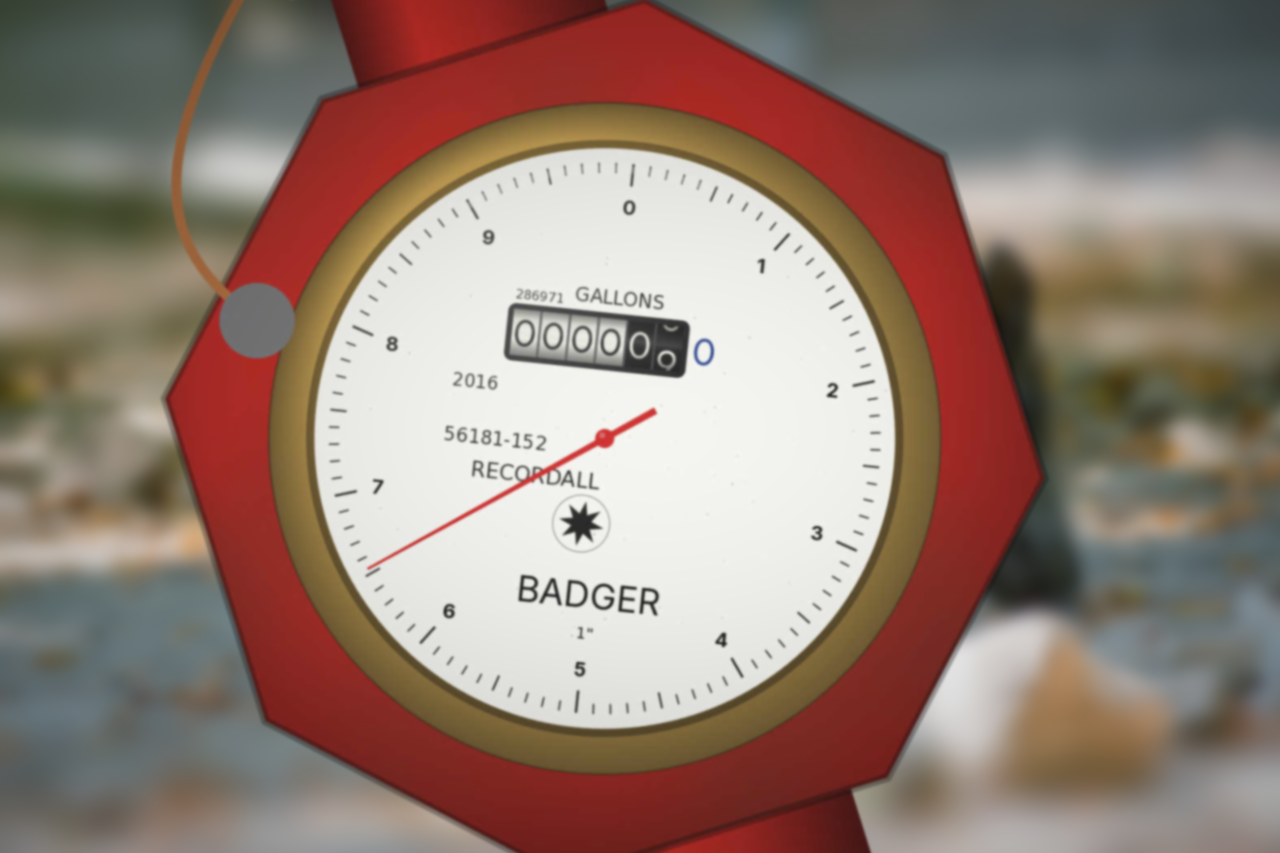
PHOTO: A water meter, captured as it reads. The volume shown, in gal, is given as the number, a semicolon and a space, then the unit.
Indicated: 86.5; gal
